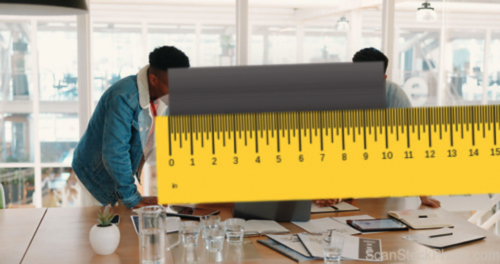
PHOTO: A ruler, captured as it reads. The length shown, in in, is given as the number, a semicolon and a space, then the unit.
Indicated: 10; in
